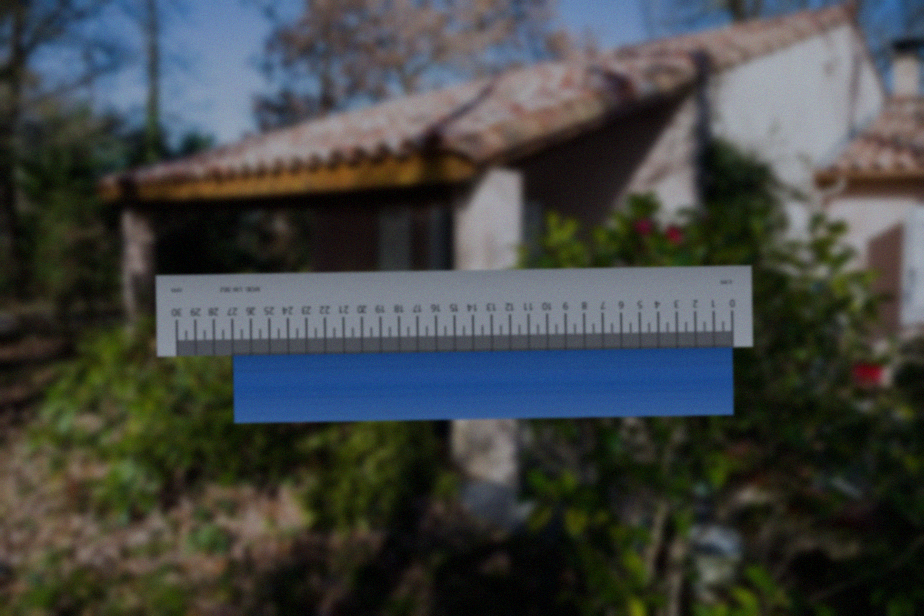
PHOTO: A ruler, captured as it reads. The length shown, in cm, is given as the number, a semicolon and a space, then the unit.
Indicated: 27; cm
